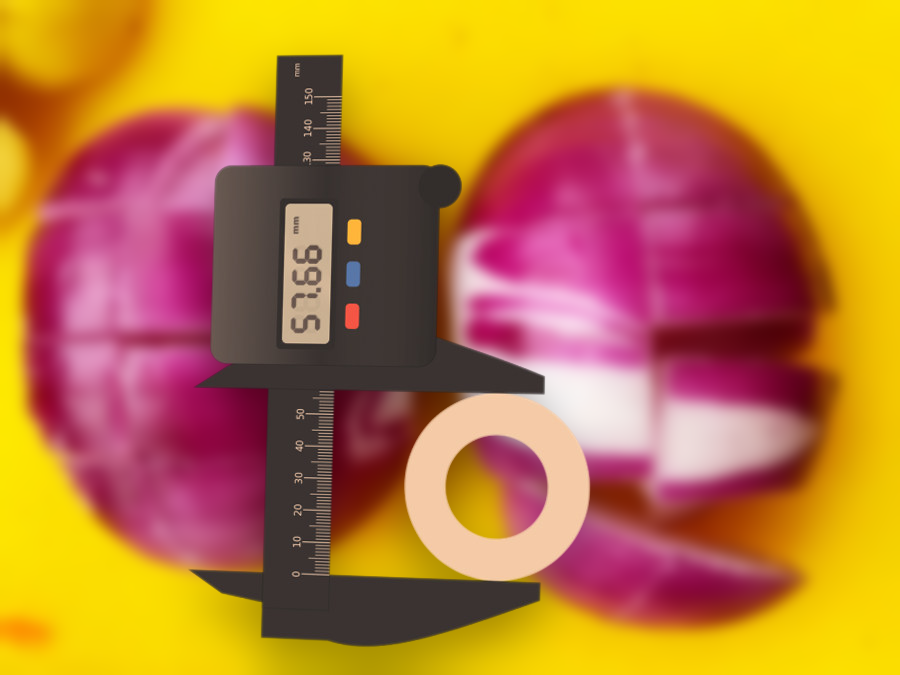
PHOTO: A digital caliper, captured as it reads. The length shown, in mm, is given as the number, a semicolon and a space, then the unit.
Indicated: 57.66; mm
